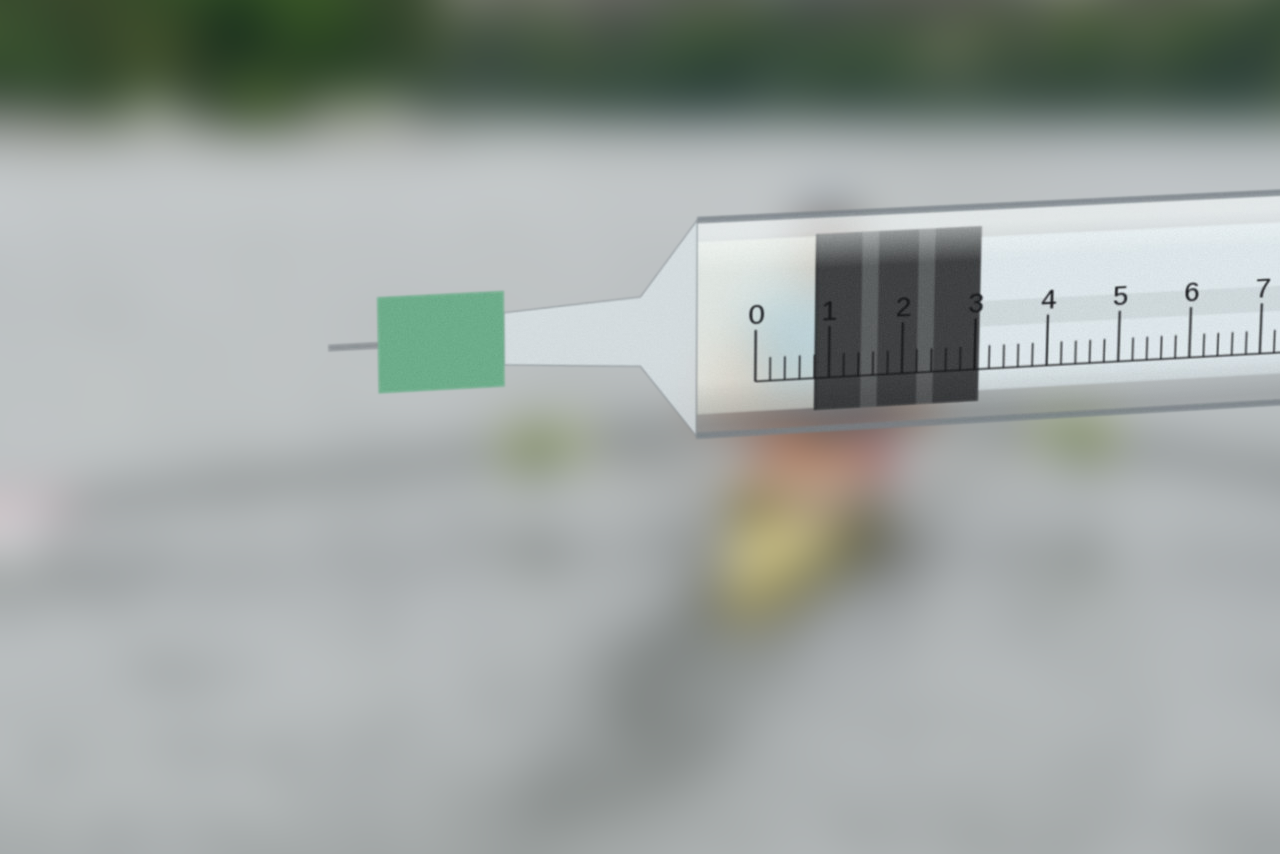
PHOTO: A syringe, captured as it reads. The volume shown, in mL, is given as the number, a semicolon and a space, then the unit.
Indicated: 0.8; mL
